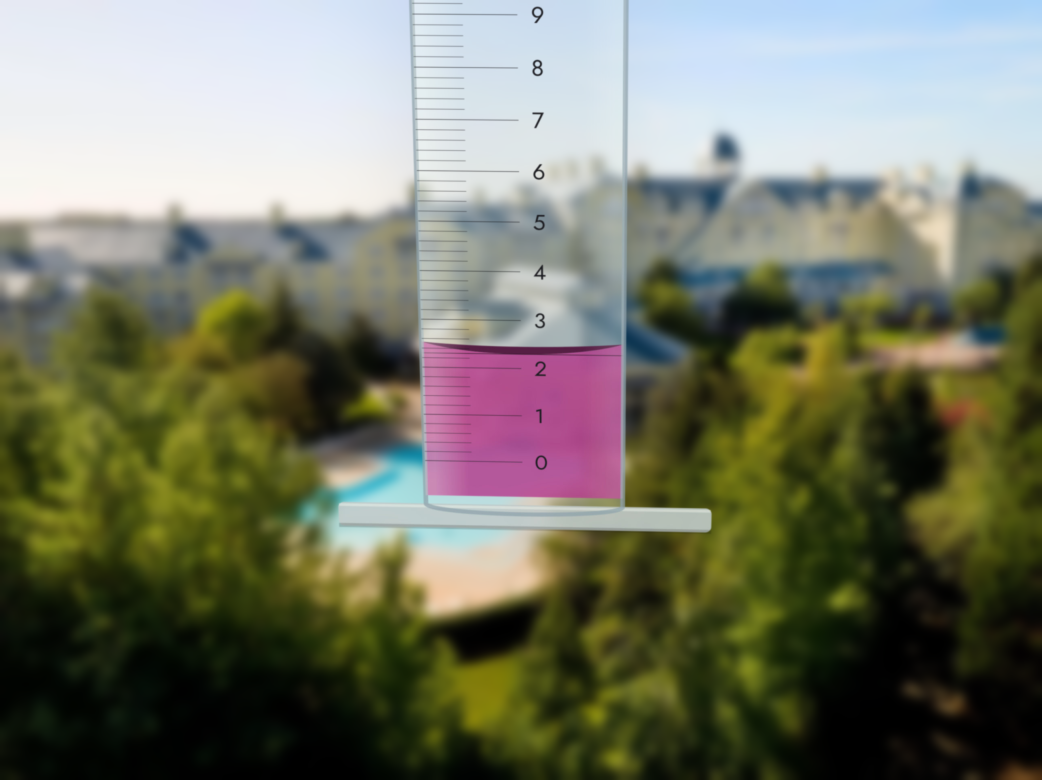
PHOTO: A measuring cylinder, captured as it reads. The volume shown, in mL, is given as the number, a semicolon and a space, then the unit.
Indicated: 2.3; mL
